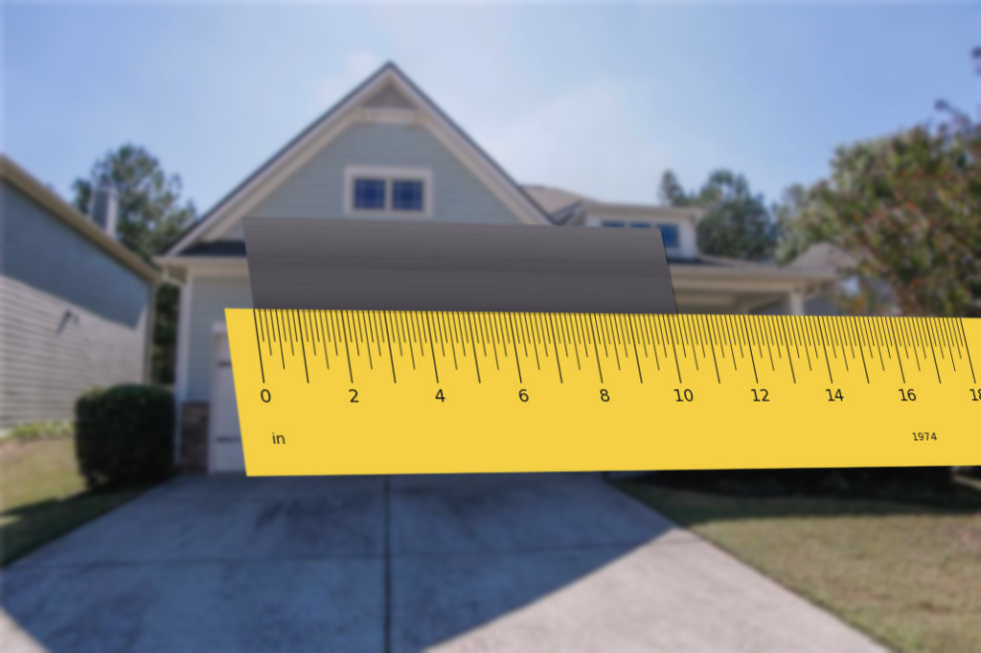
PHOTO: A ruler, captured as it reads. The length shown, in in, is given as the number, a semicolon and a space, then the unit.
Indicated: 10.25; in
